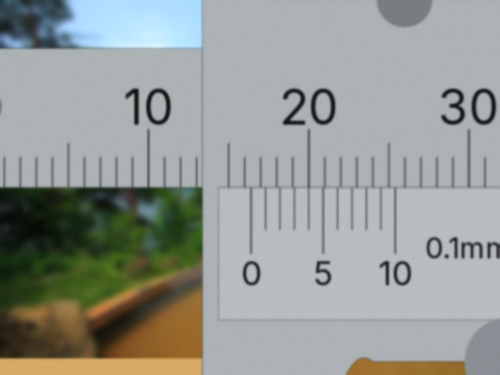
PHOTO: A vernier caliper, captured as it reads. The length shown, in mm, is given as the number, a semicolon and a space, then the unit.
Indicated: 16.4; mm
